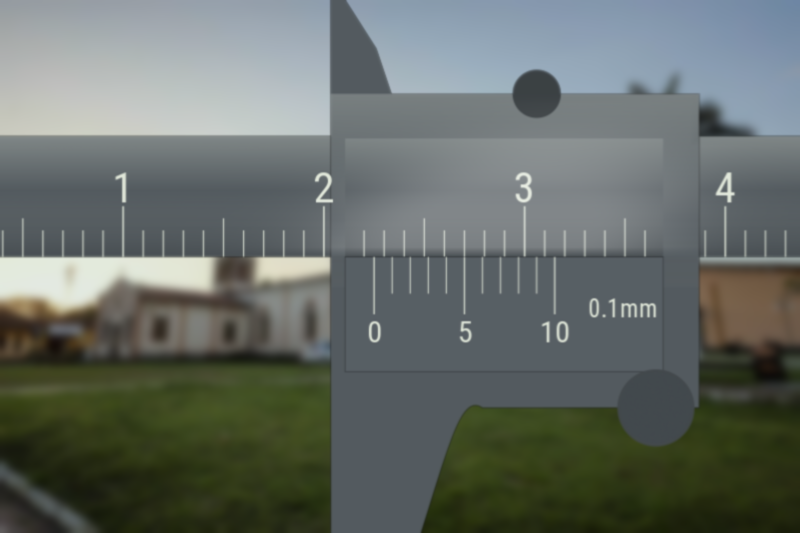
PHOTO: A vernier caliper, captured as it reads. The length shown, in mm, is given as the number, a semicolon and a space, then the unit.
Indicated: 22.5; mm
